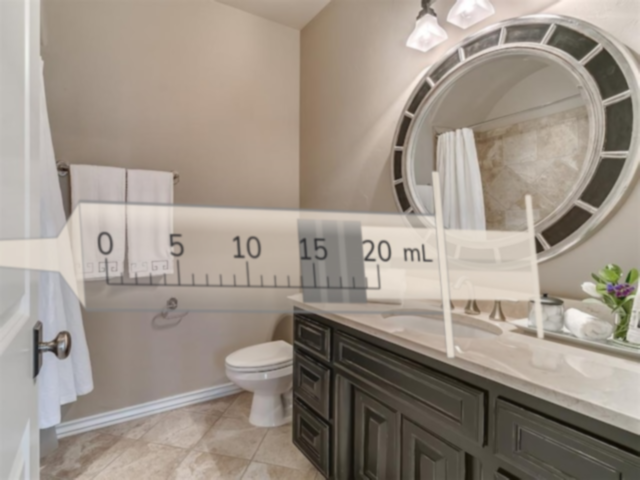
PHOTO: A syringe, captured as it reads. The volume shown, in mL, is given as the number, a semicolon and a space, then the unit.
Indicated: 14; mL
